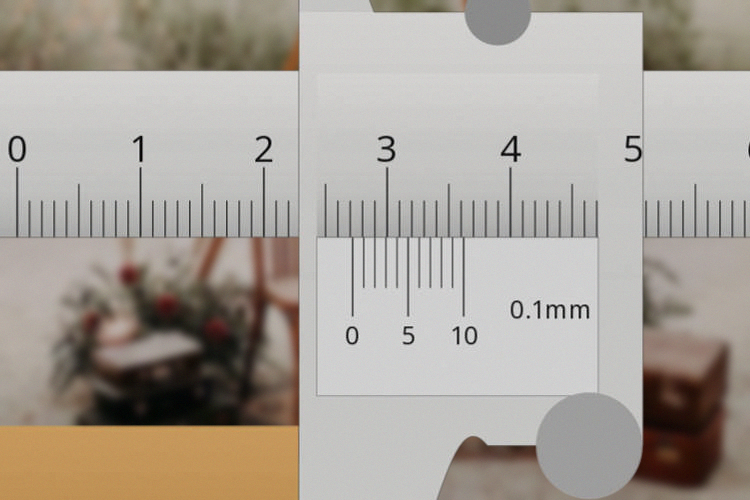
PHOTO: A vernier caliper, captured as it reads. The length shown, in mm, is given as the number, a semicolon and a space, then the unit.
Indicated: 27.2; mm
